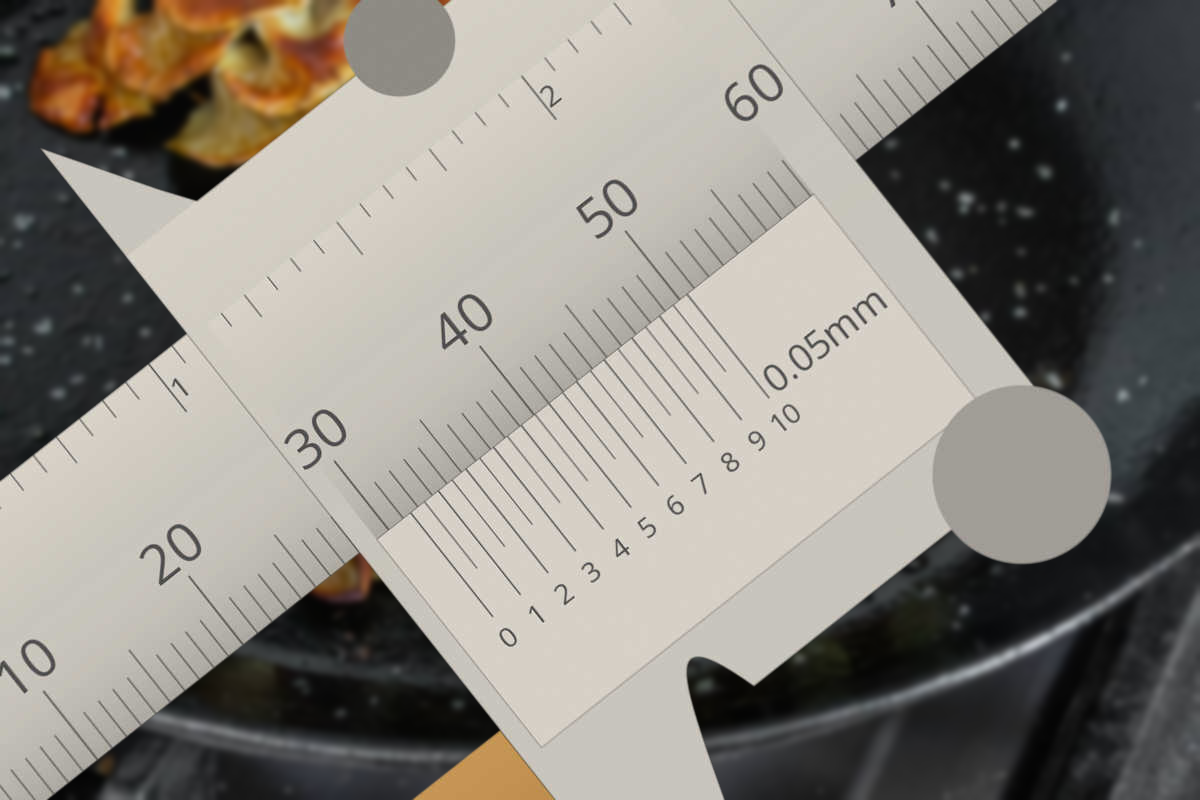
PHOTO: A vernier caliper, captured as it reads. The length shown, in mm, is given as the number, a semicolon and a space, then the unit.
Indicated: 31.5; mm
